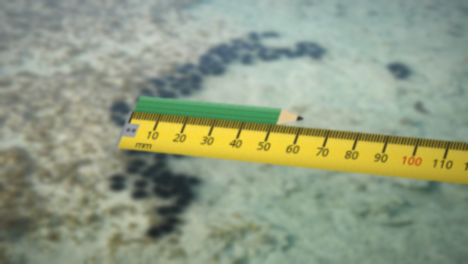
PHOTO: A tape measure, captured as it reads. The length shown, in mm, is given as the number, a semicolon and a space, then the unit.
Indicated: 60; mm
